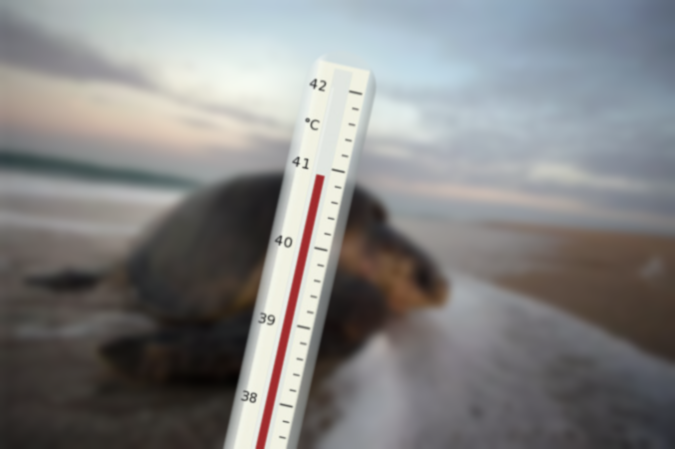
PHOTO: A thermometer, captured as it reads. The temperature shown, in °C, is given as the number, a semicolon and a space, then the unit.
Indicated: 40.9; °C
